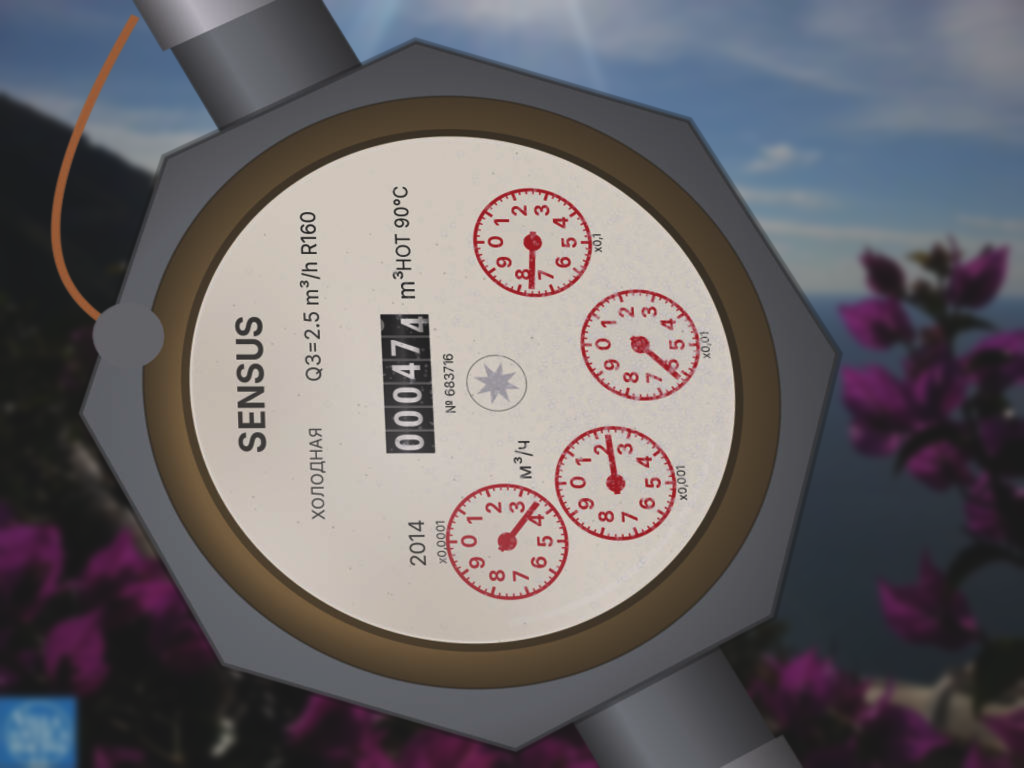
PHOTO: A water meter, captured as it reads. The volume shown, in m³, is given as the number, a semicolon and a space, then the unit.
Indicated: 473.7623; m³
